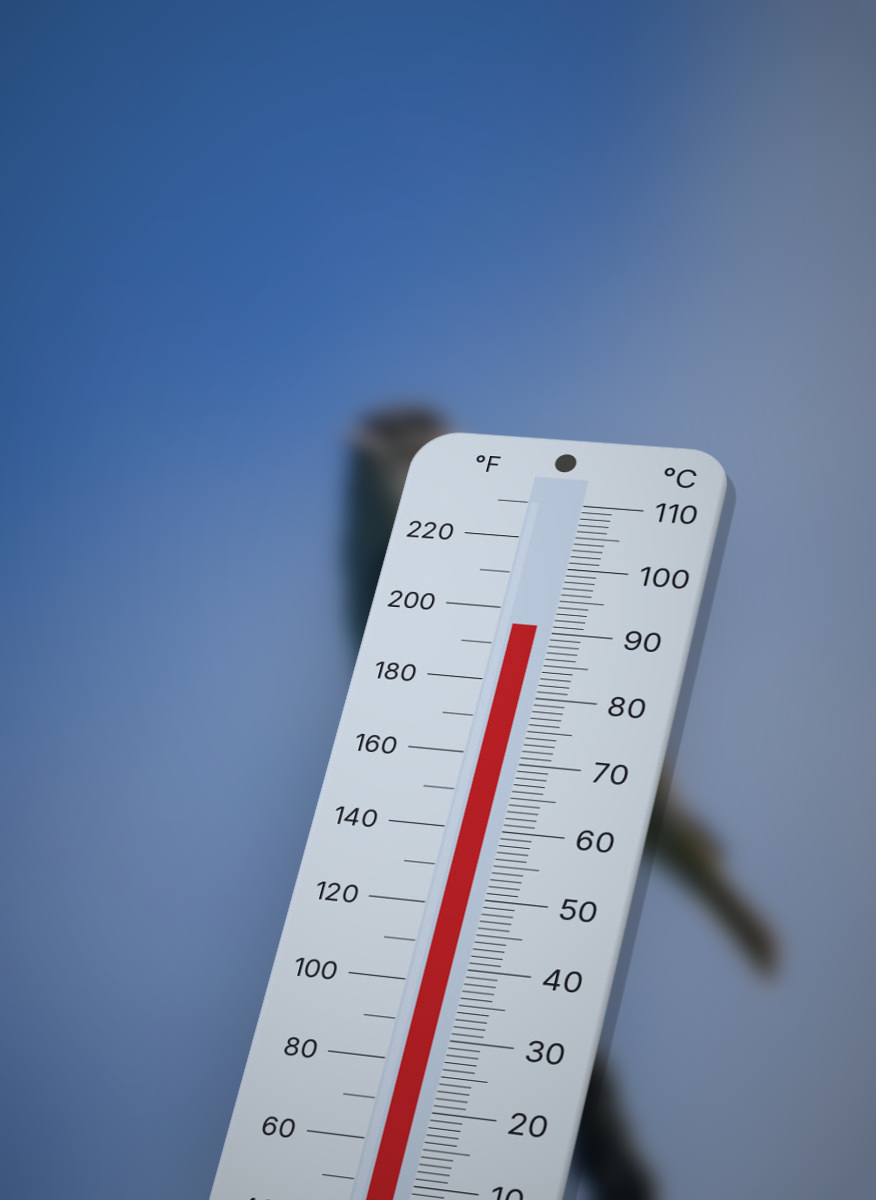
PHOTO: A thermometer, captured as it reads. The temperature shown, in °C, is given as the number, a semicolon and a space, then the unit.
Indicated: 91; °C
